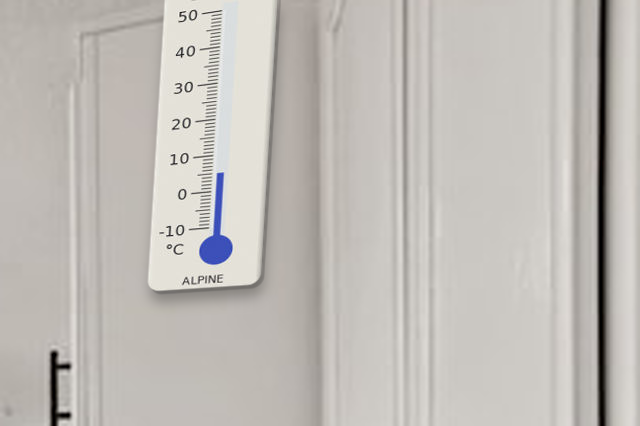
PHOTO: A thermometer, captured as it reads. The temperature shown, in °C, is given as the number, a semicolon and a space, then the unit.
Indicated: 5; °C
